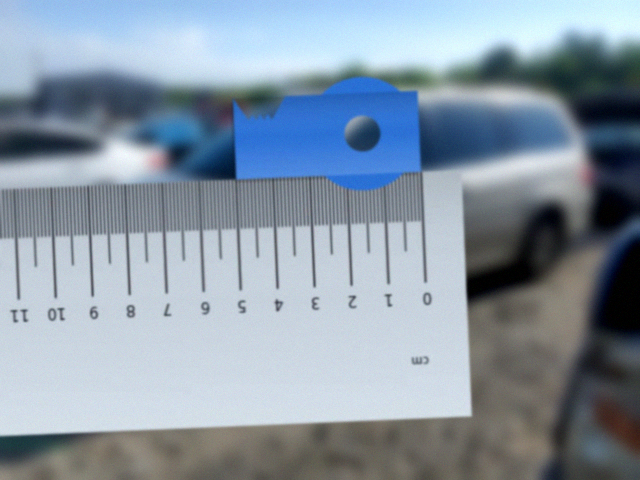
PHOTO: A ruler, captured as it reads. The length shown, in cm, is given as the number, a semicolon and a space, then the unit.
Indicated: 5; cm
